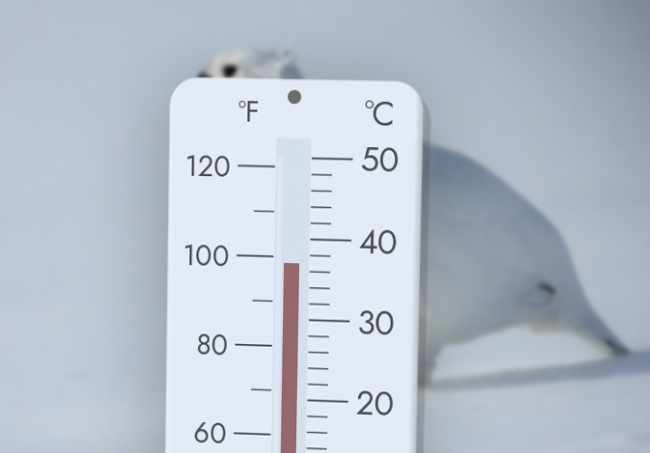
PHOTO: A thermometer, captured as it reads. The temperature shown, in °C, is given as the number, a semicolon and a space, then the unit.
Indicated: 37; °C
